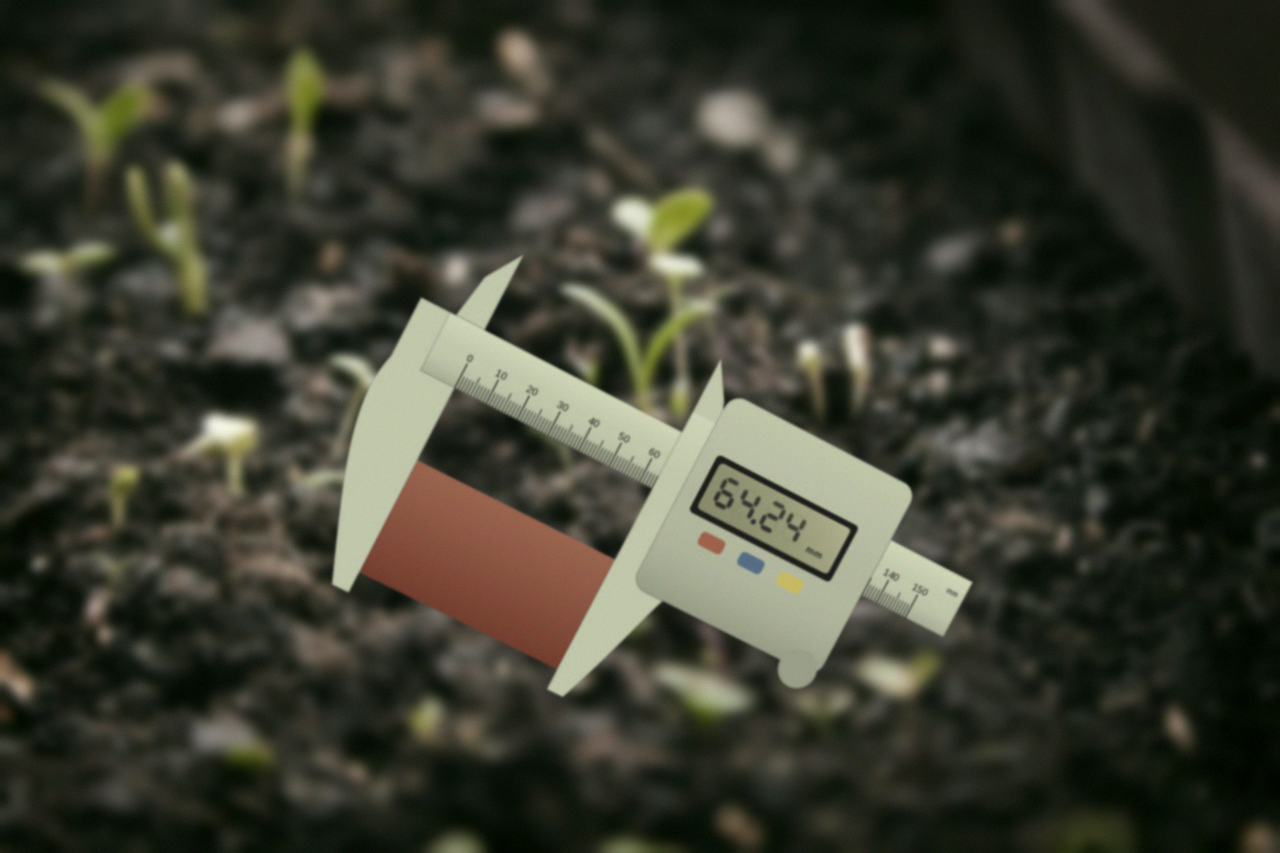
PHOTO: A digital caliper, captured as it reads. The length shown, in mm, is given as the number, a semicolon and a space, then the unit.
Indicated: 64.24; mm
